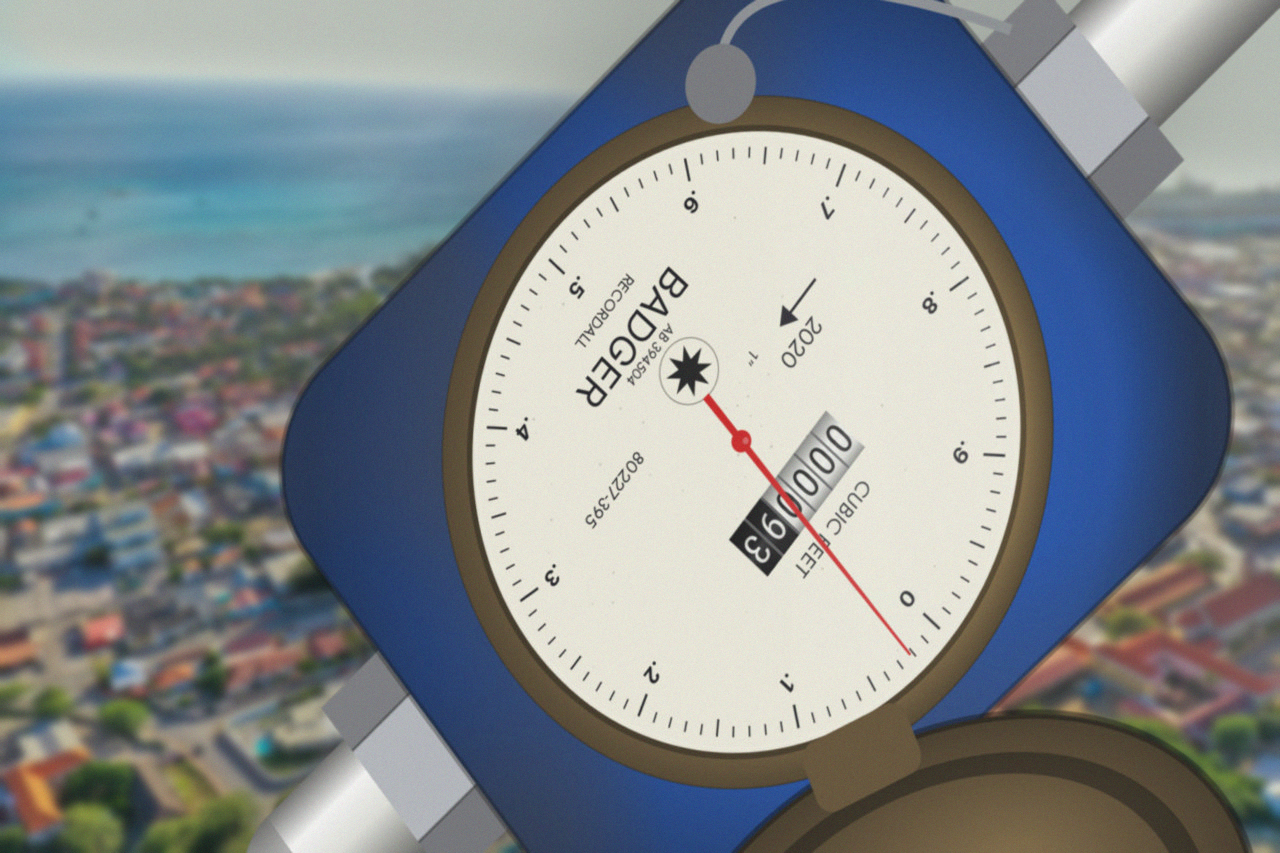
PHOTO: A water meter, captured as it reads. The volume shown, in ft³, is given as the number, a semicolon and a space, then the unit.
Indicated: 93.02; ft³
